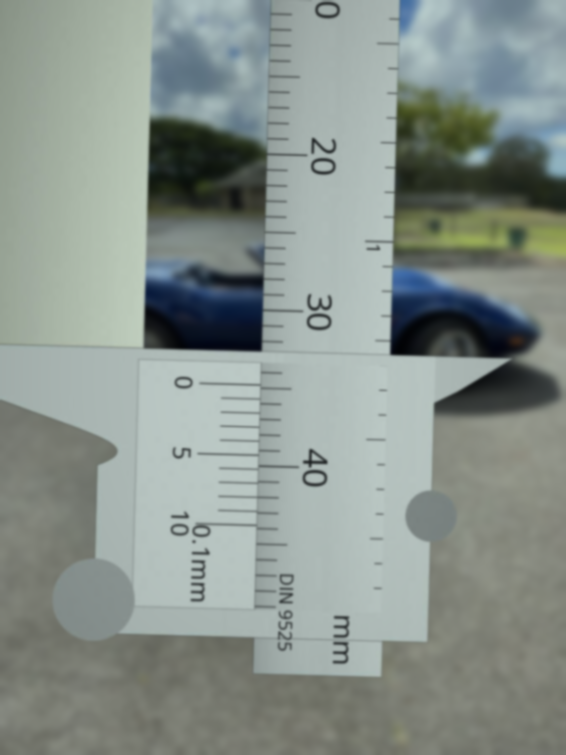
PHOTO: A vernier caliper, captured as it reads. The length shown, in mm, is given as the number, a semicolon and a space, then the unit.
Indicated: 34.8; mm
